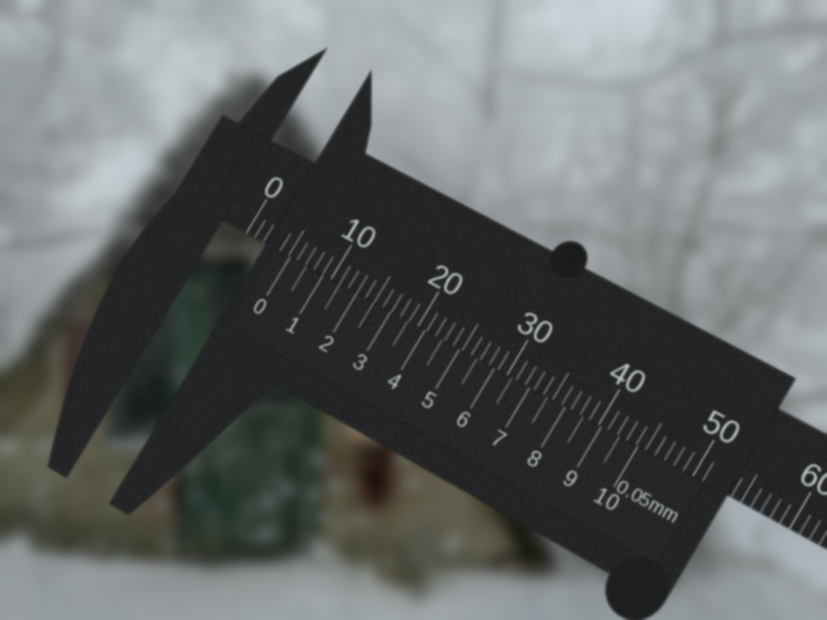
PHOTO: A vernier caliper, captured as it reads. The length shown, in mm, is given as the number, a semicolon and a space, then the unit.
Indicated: 5.2; mm
